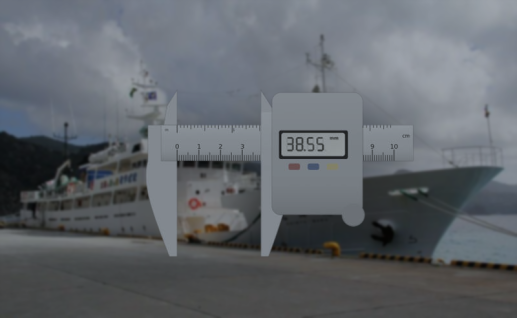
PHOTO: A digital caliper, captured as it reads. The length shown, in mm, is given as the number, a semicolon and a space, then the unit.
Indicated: 38.55; mm
